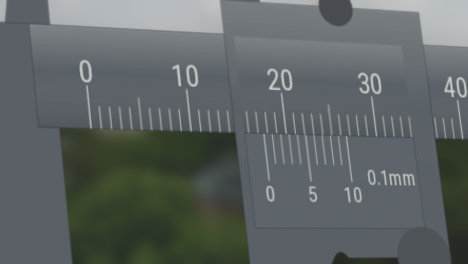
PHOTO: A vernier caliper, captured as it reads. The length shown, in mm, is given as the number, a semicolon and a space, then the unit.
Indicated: 17.6; mm
